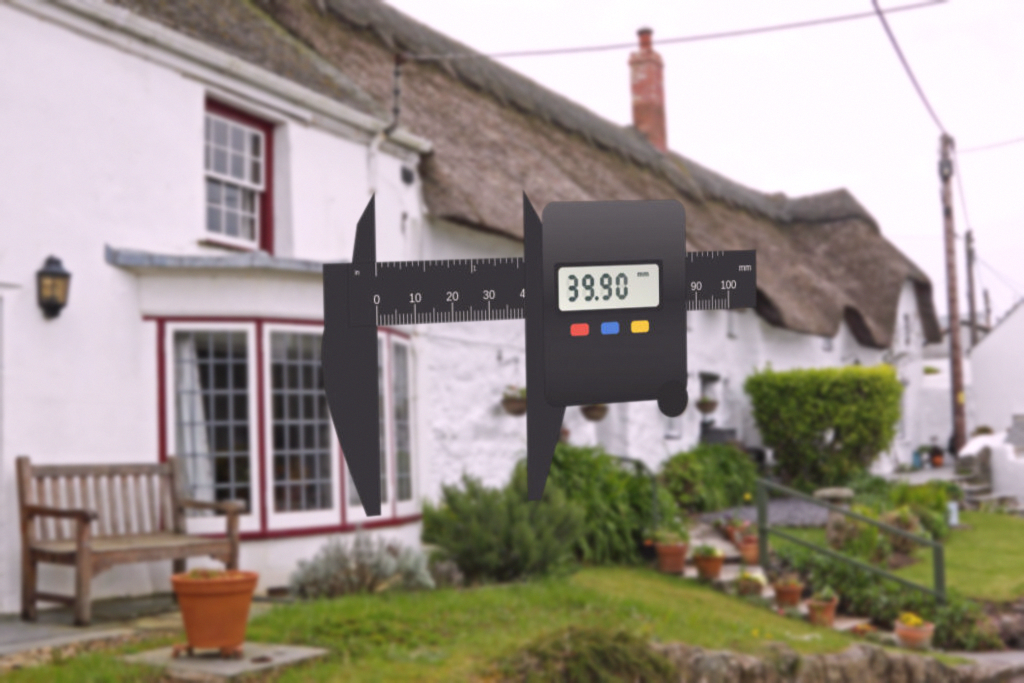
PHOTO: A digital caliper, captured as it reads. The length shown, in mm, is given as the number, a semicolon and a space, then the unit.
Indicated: 39.90; mm
